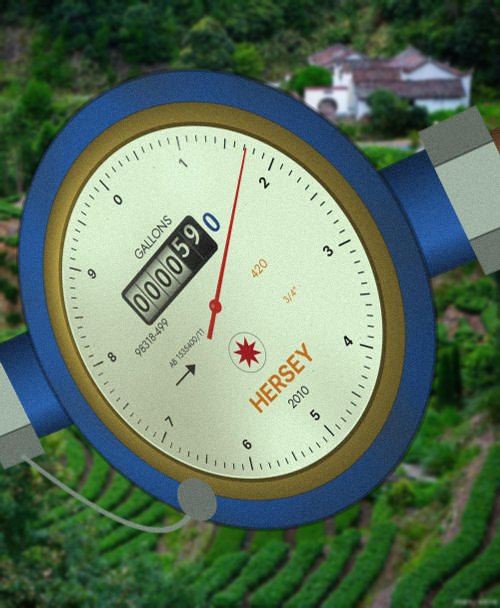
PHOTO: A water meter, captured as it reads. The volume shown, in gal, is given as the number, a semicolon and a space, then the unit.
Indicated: 591.7; gal
